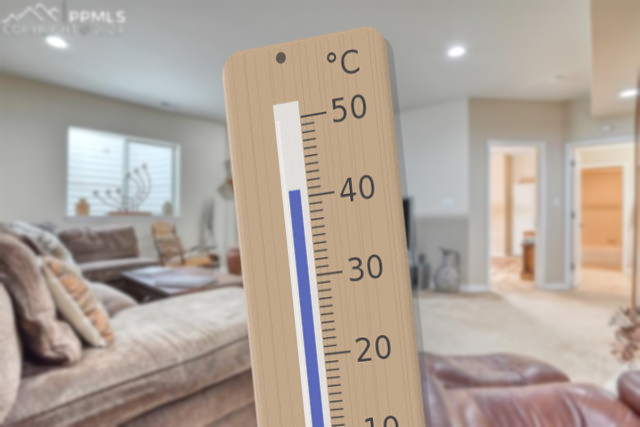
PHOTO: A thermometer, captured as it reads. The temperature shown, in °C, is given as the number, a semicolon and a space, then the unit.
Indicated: 41; °C
